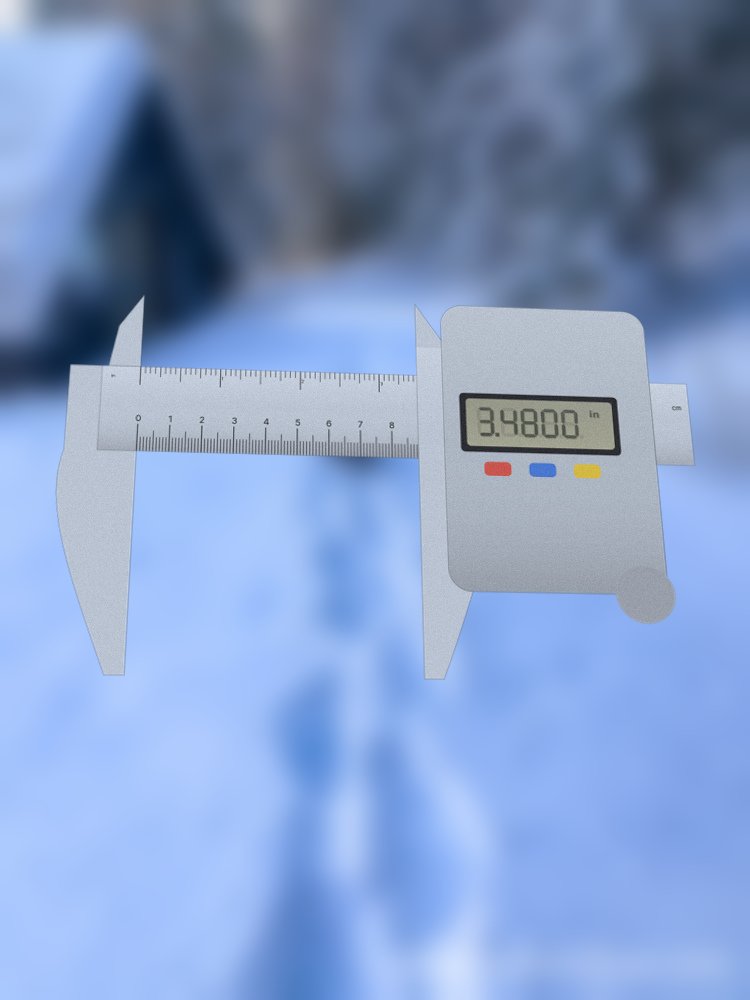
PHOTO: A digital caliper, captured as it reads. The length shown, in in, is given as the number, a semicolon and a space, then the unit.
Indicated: 3.4800; in
